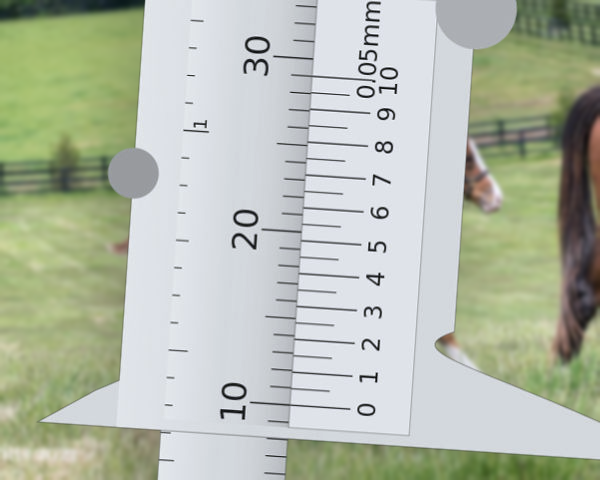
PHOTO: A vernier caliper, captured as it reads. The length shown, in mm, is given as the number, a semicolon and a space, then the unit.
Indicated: 10.0; mm
